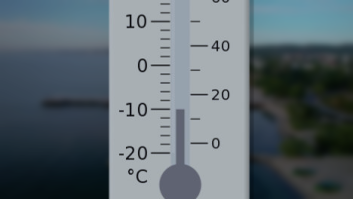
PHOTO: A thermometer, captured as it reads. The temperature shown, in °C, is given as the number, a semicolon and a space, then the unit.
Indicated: -10; °C
